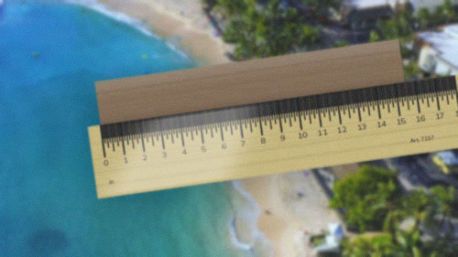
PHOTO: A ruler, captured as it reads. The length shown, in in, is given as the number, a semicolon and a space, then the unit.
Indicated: 15.5; in
